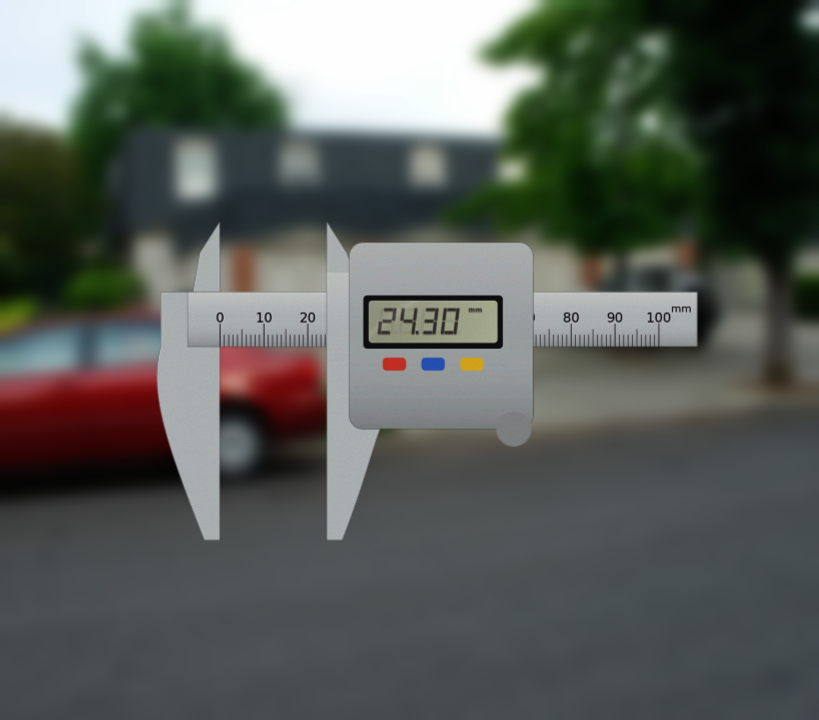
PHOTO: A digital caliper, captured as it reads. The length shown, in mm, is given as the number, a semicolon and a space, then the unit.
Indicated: 24.30; mm
